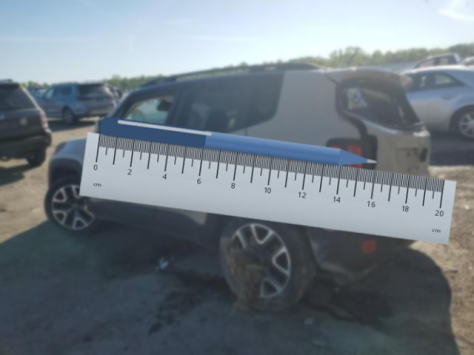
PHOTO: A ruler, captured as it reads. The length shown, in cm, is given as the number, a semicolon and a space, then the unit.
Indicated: 16; cm
